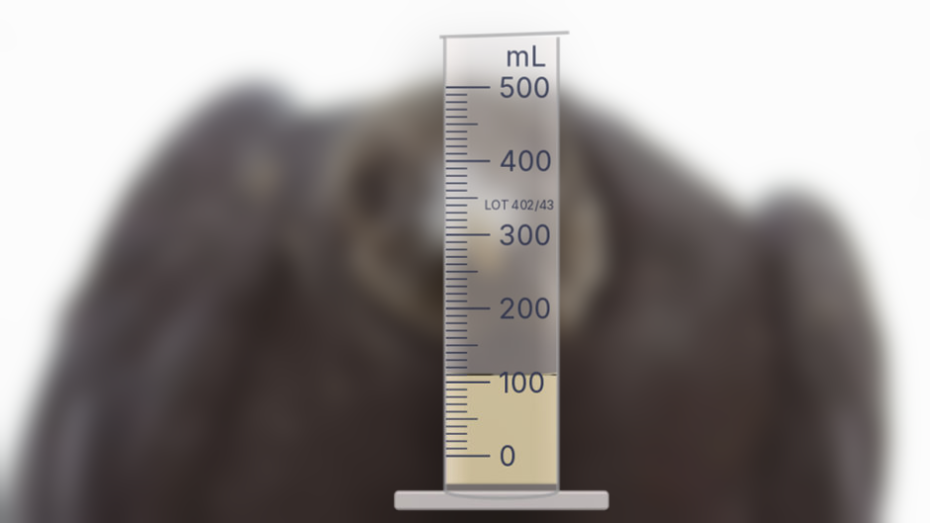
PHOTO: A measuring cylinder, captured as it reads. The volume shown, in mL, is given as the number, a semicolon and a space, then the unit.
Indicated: 110; mL
